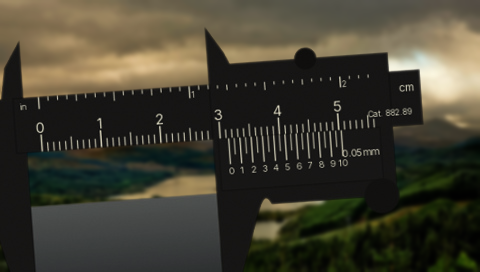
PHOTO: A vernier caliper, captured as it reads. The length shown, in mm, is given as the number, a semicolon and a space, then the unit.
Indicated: 31.4; mm
